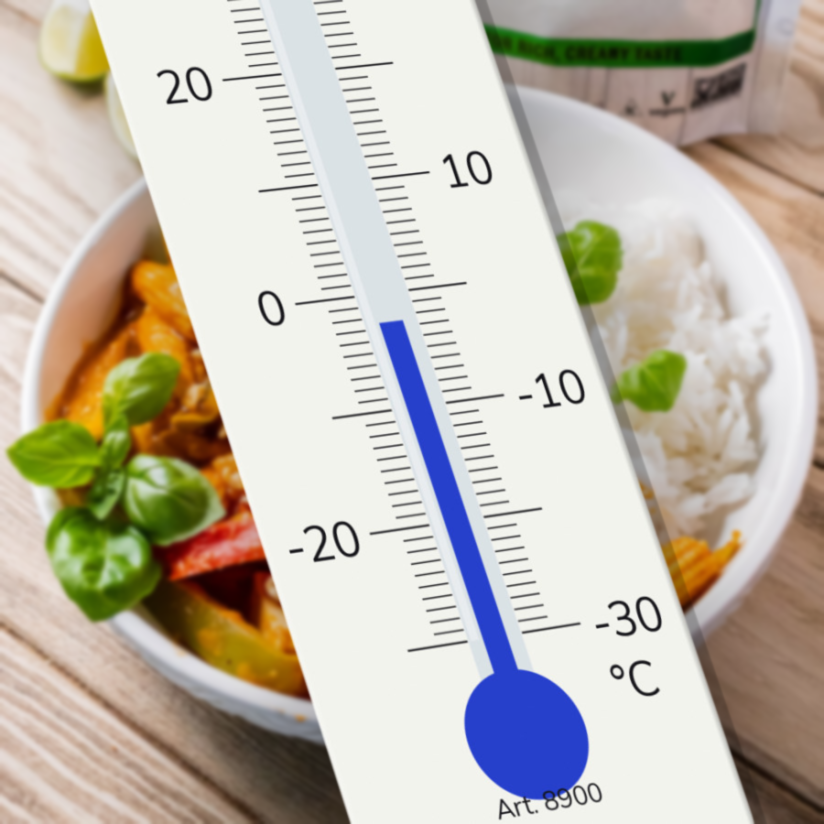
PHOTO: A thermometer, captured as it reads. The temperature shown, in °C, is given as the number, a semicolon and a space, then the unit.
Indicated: -2.5; °C
